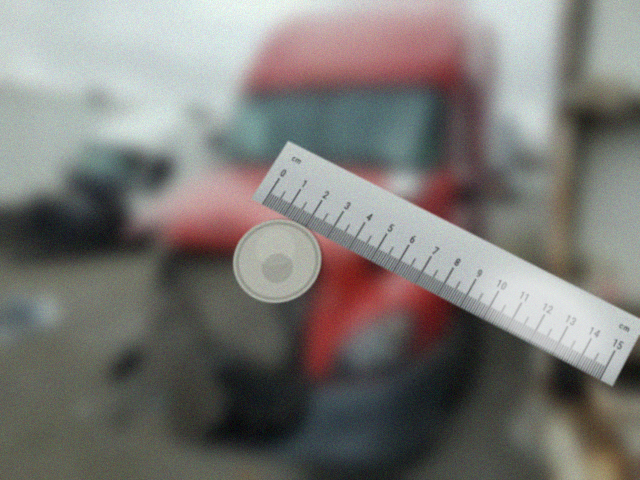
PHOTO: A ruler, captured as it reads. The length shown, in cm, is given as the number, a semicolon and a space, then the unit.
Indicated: 3.5; cm
